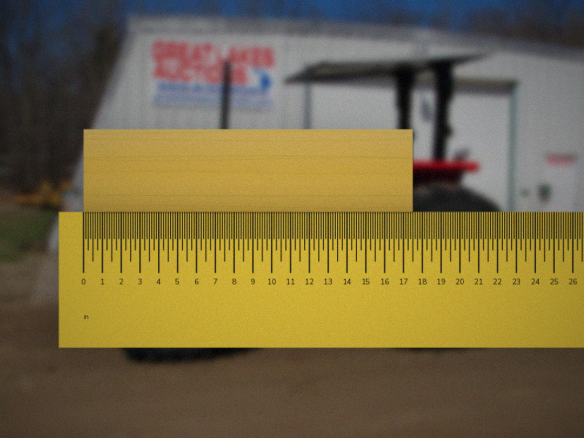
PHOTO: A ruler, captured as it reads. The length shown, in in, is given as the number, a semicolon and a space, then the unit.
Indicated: 17.5; in
